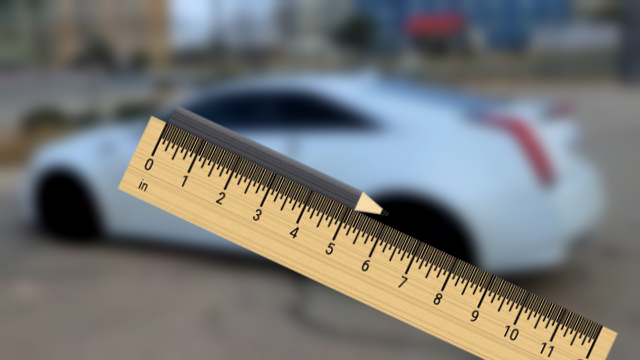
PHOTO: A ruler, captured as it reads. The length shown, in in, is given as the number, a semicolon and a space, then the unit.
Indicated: 6; in
